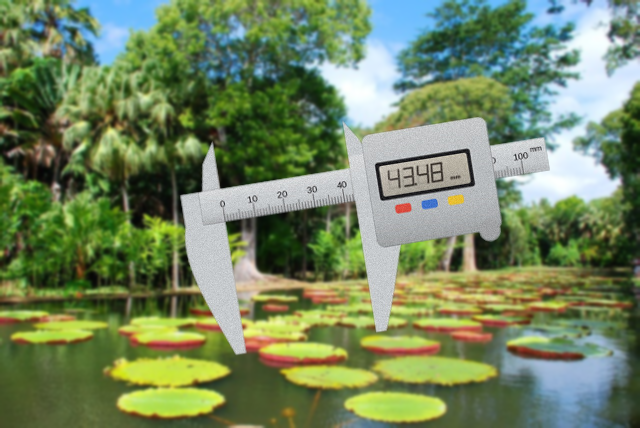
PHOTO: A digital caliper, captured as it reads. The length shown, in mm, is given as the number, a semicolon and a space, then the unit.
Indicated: 43.48; mm
